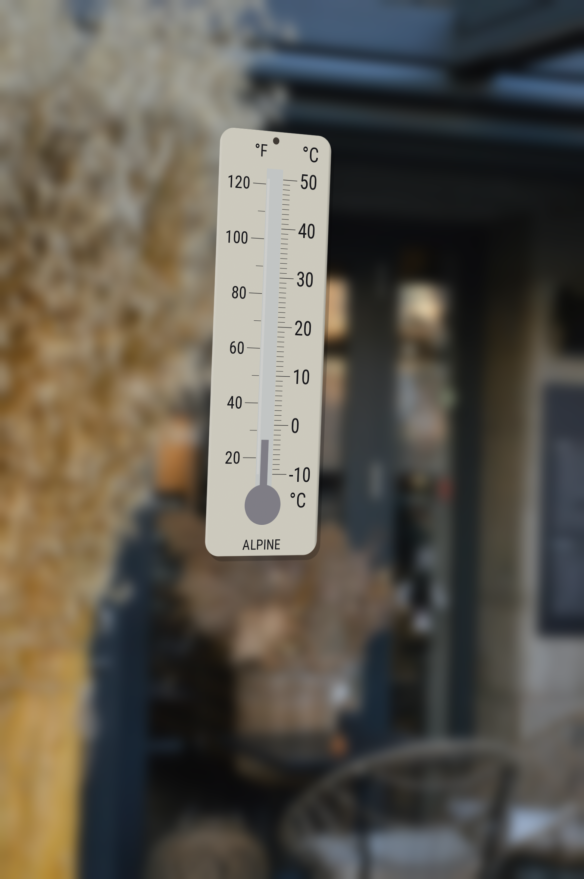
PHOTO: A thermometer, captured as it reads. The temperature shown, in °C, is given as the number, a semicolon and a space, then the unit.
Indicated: -3; °C
